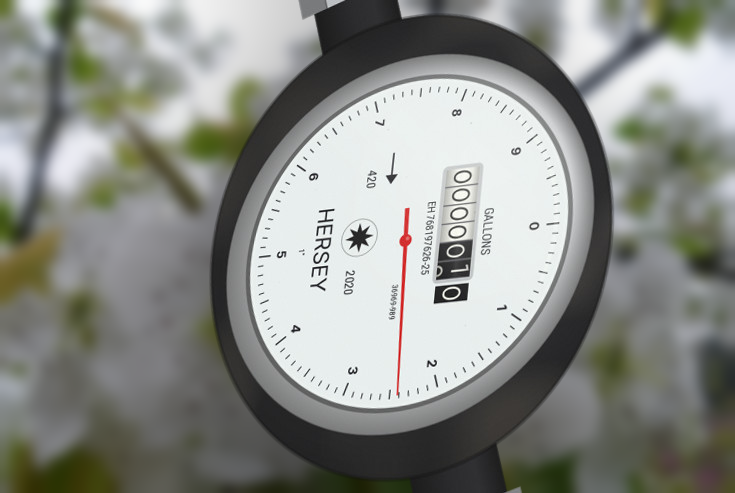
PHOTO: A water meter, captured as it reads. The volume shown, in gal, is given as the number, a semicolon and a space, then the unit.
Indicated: 12.4; gal
